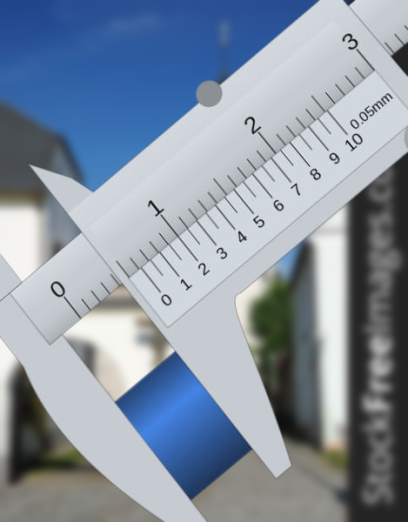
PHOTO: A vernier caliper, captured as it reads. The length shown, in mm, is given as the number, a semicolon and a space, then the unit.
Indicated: 6.2; mm
